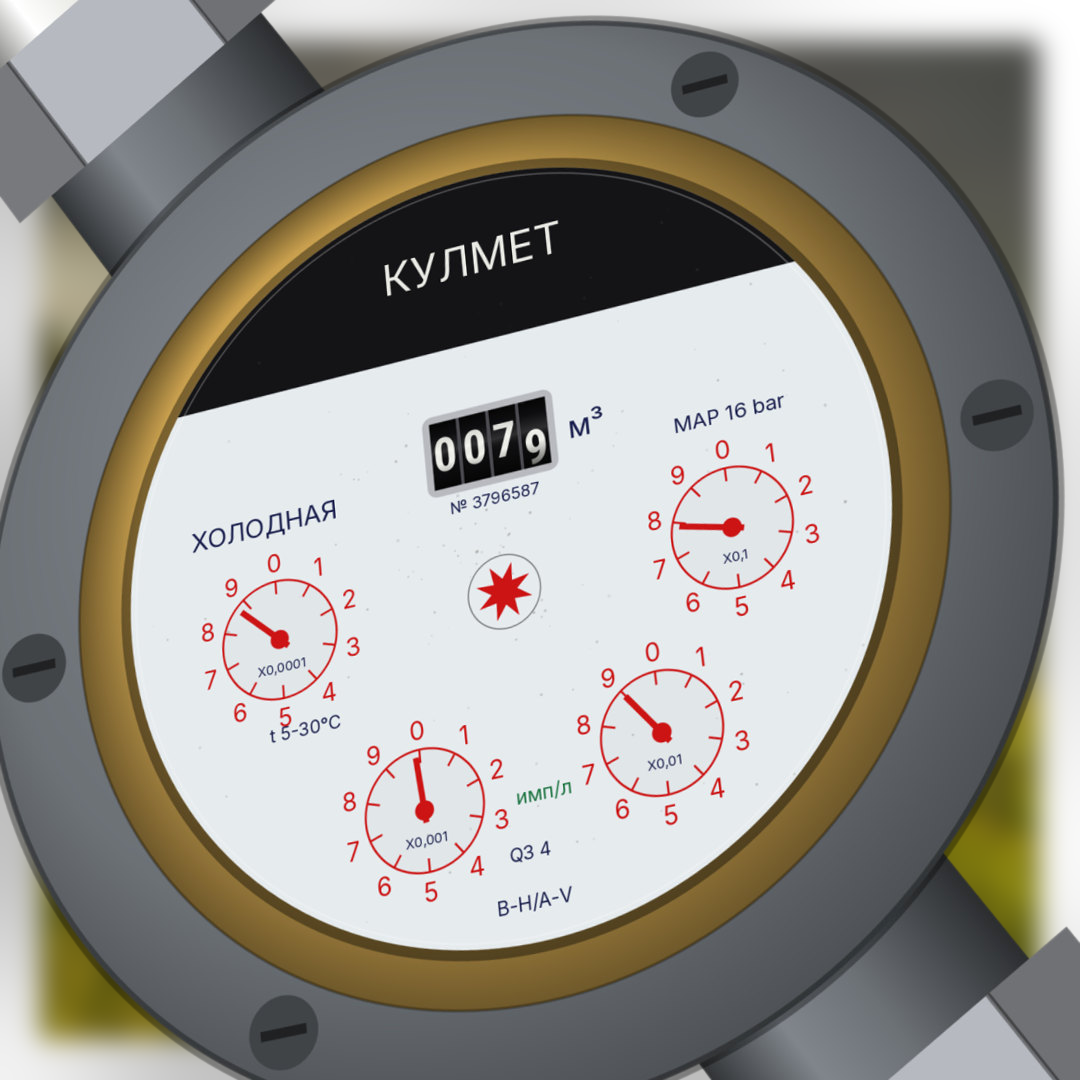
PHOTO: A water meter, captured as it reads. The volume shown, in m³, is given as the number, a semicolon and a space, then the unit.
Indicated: 78.7898; m³
